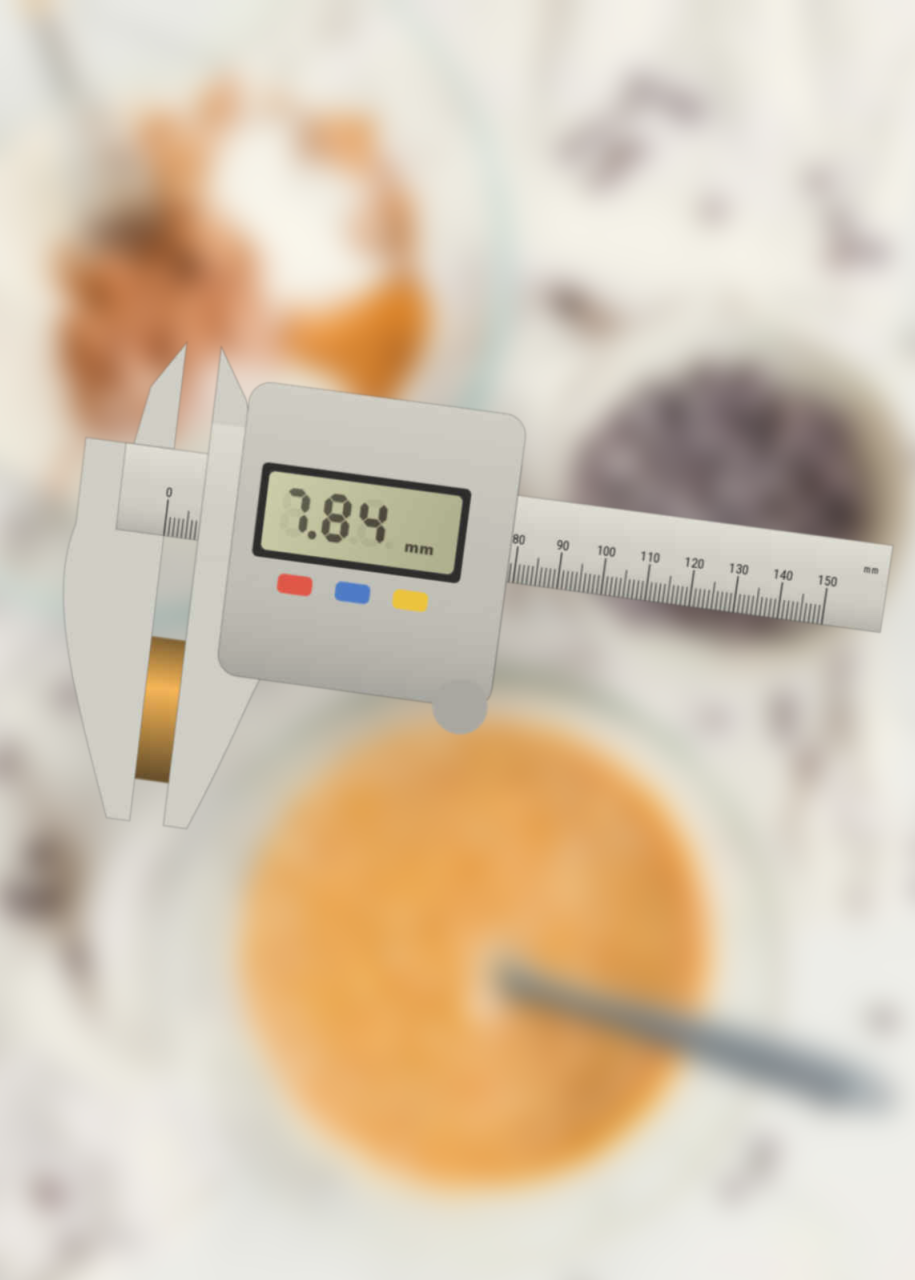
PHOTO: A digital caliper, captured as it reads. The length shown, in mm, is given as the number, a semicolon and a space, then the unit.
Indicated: 7.84; mm
